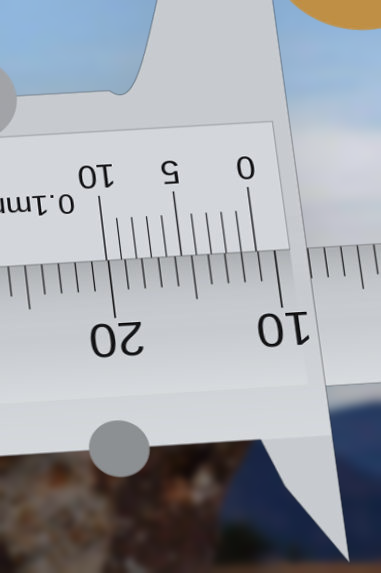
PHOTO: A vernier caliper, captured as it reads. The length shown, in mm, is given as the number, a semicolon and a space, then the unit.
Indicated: 11.1; mm
